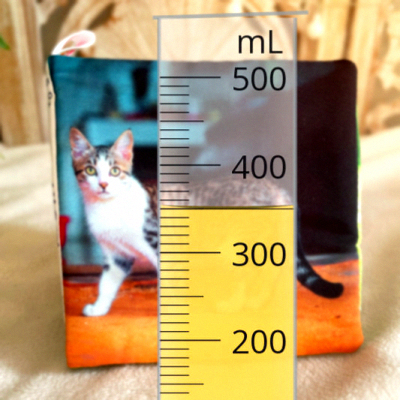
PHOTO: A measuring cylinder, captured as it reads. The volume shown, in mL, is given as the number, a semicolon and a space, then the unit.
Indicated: 350; mL
